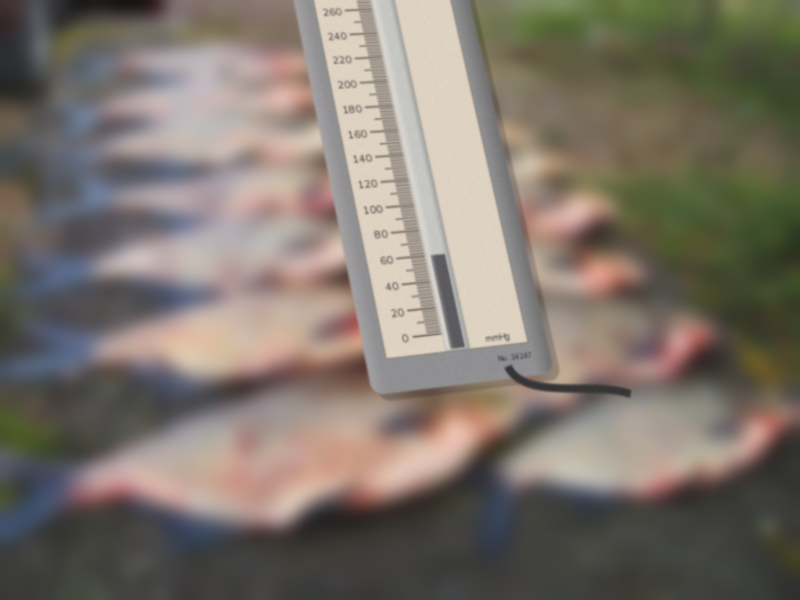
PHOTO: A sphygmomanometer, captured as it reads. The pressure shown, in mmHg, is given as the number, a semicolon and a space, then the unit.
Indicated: 60; mmHg
